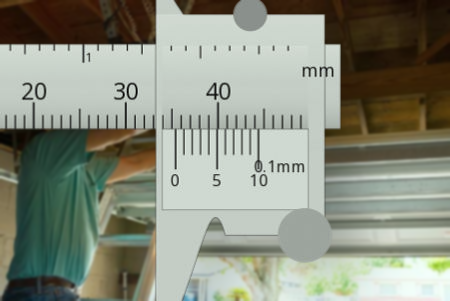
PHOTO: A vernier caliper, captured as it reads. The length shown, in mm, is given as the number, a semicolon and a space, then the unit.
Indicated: 35.4; mm
